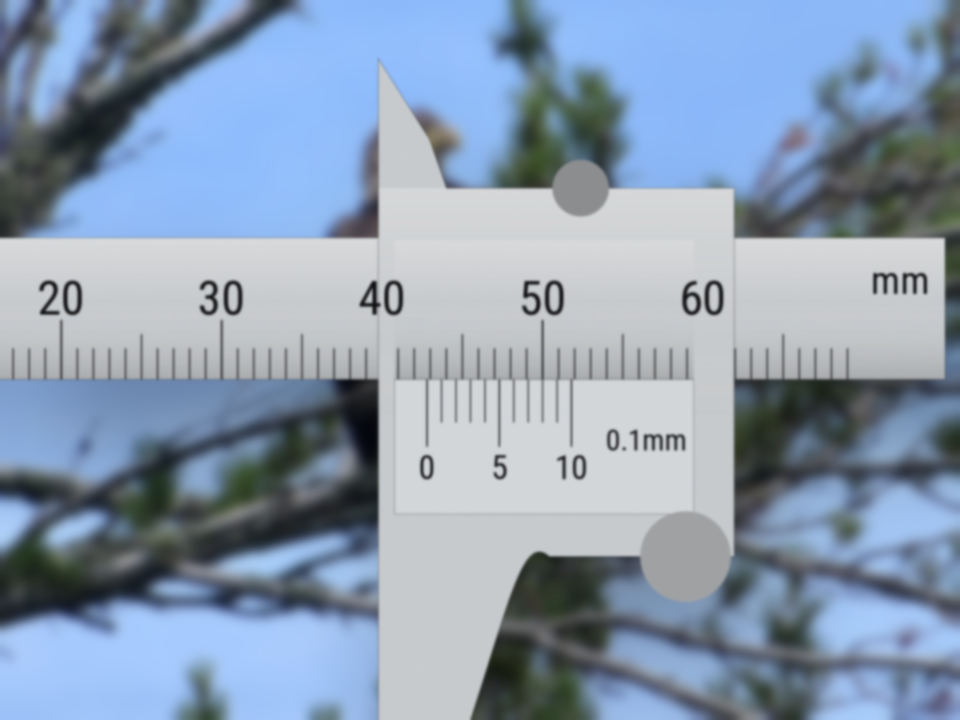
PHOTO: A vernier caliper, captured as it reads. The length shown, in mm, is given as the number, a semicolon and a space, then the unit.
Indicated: 42.8; mm
